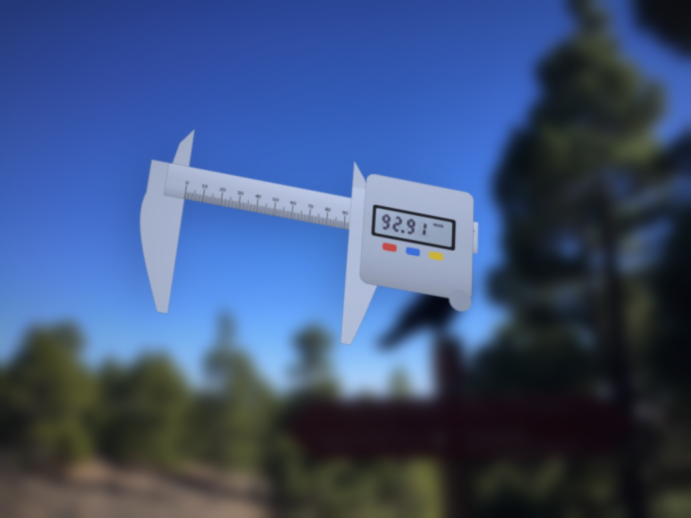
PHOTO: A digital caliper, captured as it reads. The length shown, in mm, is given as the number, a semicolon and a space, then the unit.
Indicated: 92.91; mm
